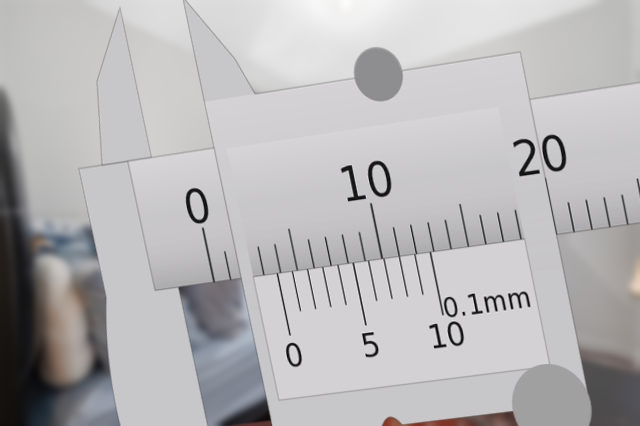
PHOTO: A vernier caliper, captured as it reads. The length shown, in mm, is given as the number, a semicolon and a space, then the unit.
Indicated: 3.8; mm
